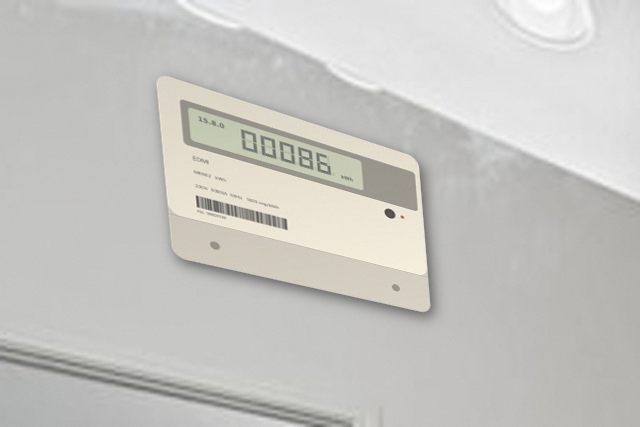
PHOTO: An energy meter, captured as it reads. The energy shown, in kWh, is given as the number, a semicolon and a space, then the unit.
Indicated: 86; kWh
